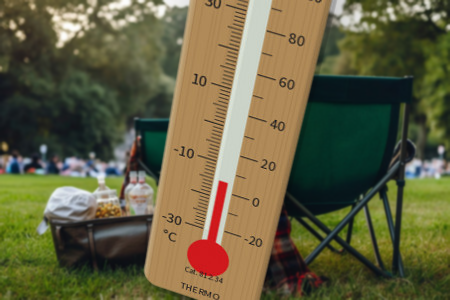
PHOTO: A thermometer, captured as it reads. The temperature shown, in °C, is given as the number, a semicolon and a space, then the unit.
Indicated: -15; °C
